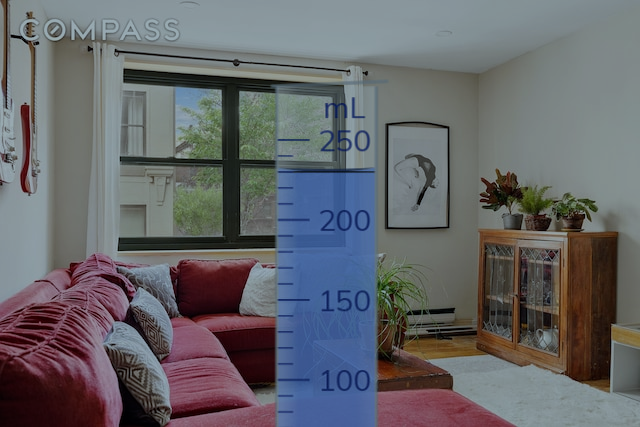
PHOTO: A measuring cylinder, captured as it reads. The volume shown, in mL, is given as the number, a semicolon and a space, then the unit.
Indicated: 230; mL
